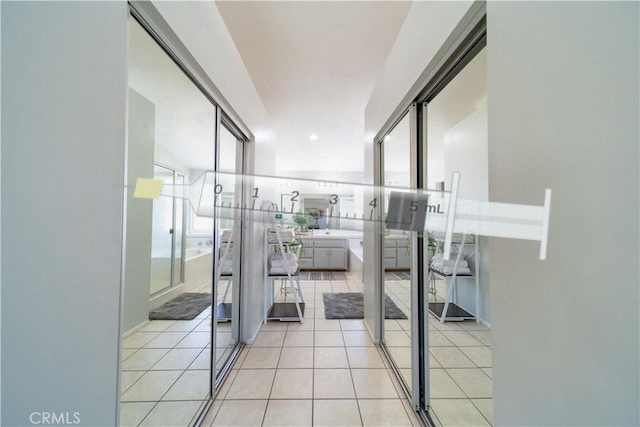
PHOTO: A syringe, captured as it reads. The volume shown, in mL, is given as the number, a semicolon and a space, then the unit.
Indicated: 4.4; mL
